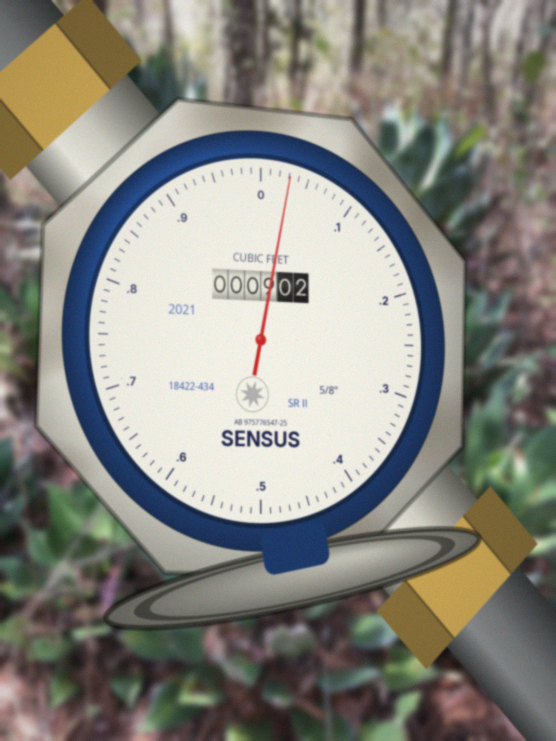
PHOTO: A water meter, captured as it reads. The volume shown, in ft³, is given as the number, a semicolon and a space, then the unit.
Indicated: 902.03; ft³
